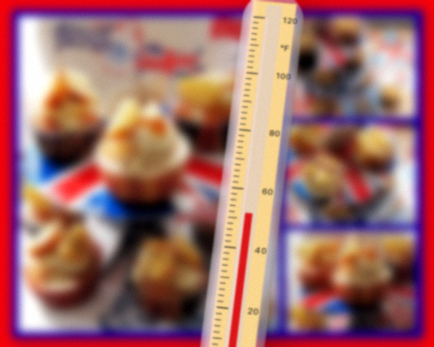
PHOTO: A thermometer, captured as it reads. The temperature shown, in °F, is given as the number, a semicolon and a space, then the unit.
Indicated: 52; °F
